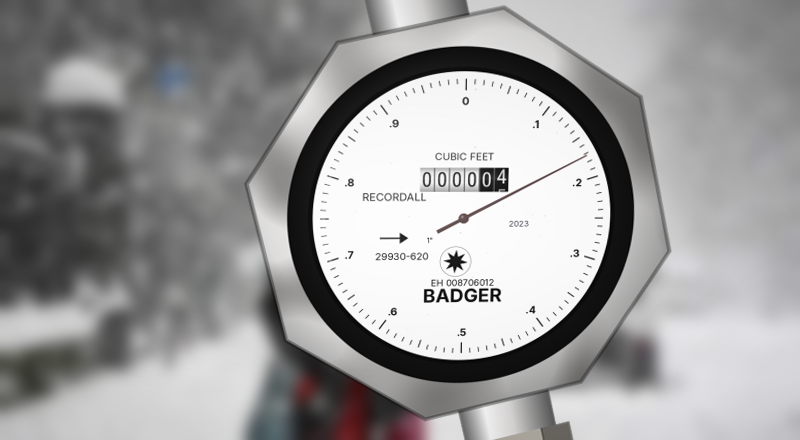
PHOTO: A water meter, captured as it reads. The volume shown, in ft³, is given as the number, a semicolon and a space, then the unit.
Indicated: 4.17; ft³
